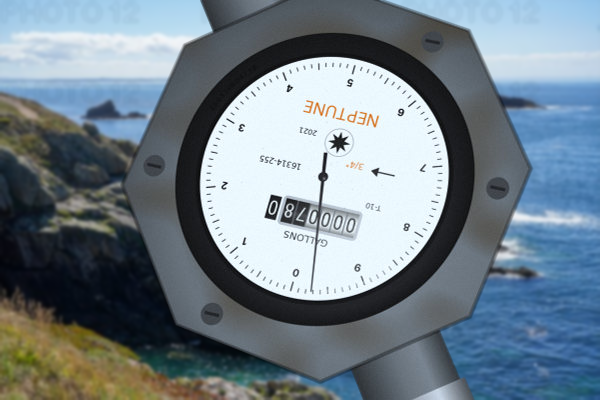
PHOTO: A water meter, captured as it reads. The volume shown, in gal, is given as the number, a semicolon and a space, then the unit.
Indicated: 779.7; gal
